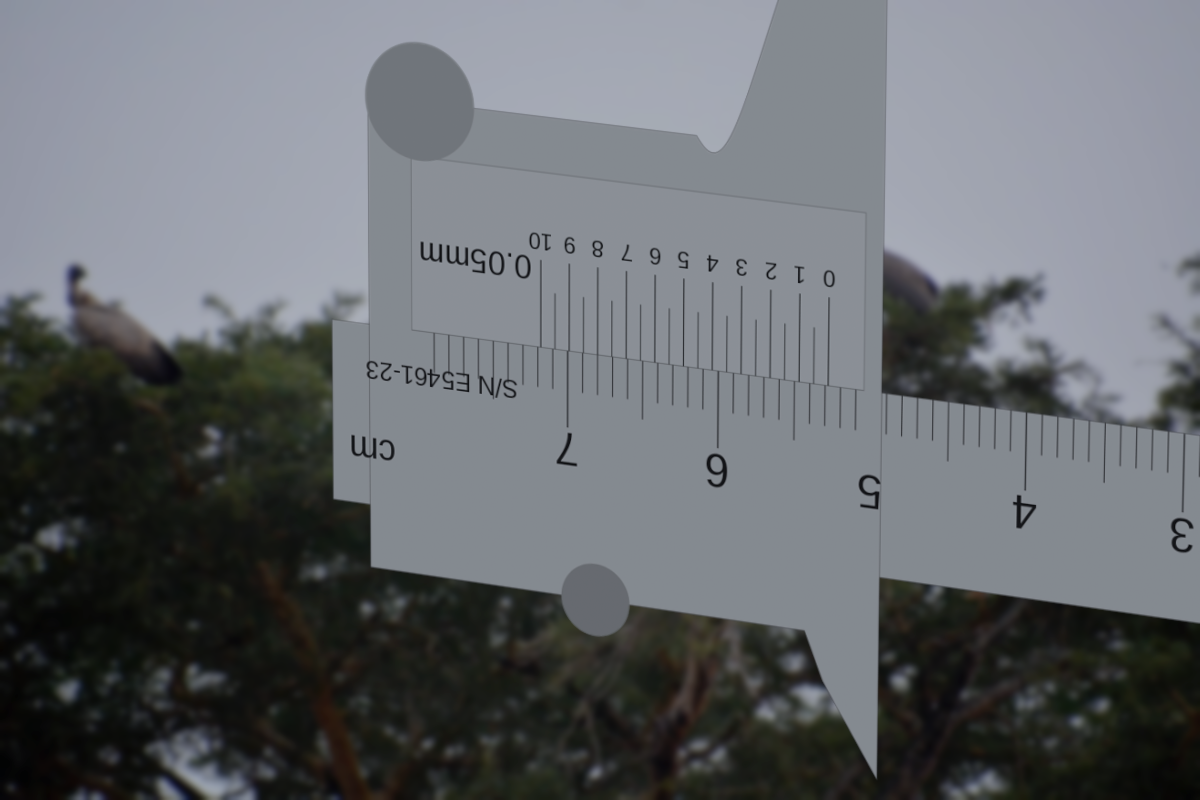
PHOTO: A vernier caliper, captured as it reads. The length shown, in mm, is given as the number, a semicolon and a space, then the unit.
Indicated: 52.8; mm
